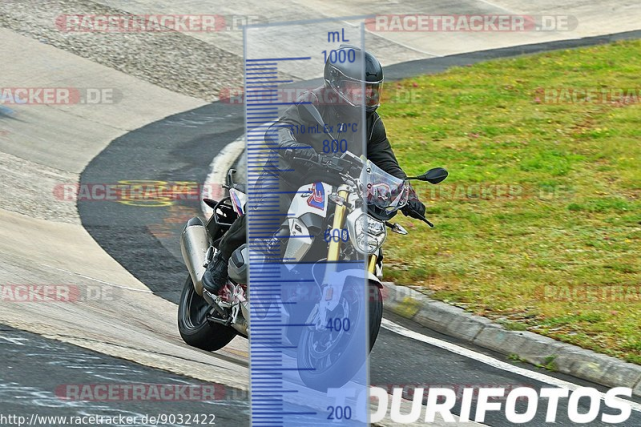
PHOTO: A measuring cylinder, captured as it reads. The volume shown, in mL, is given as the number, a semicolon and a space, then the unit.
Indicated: 540; mL
